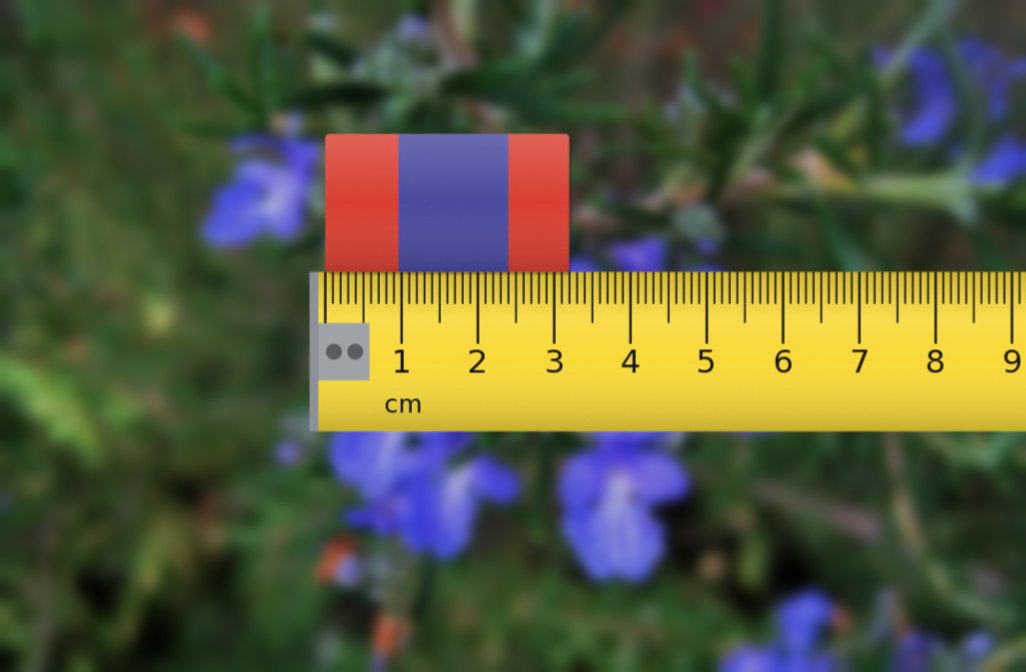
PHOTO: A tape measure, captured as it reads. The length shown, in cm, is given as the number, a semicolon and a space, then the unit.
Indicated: 3.2; cm
